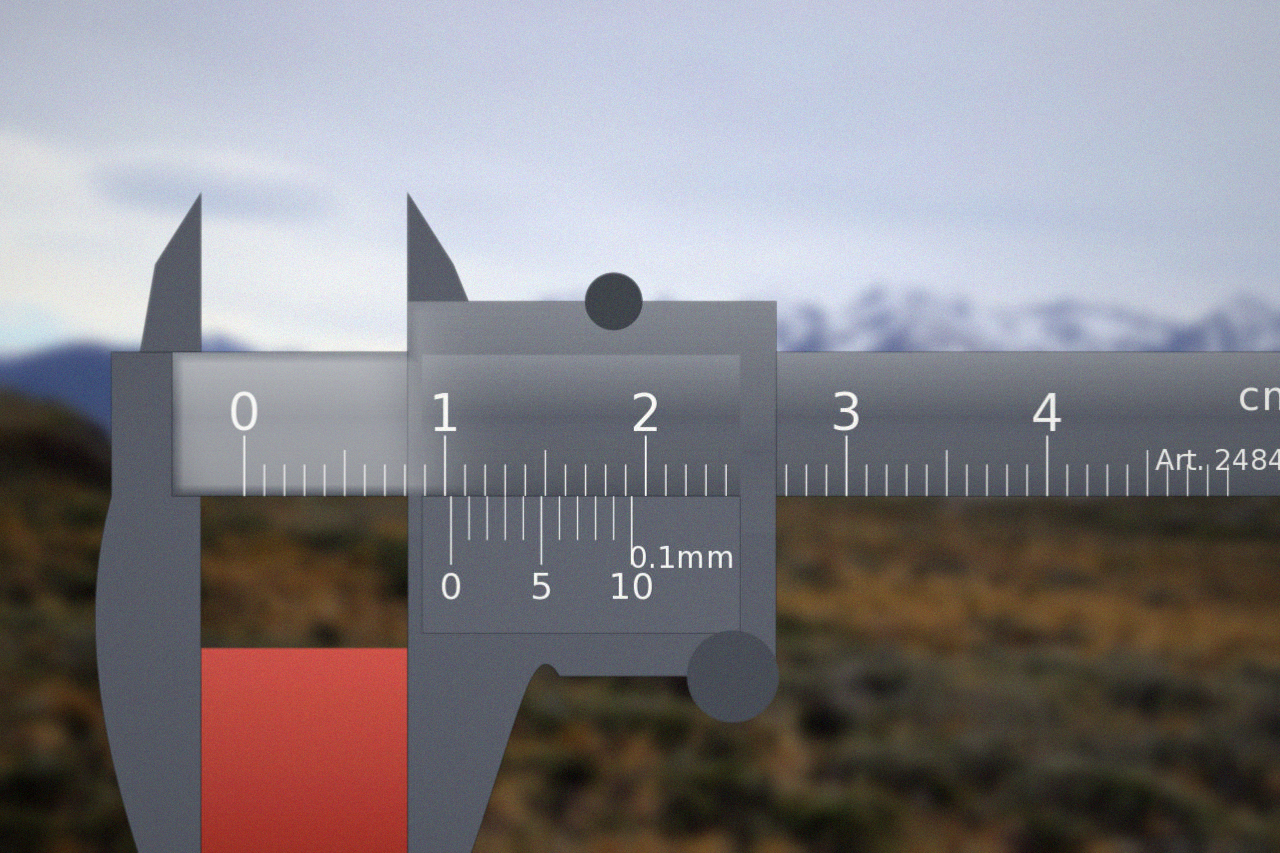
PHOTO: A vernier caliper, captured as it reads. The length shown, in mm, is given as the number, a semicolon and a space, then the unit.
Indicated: 10.3; mm
